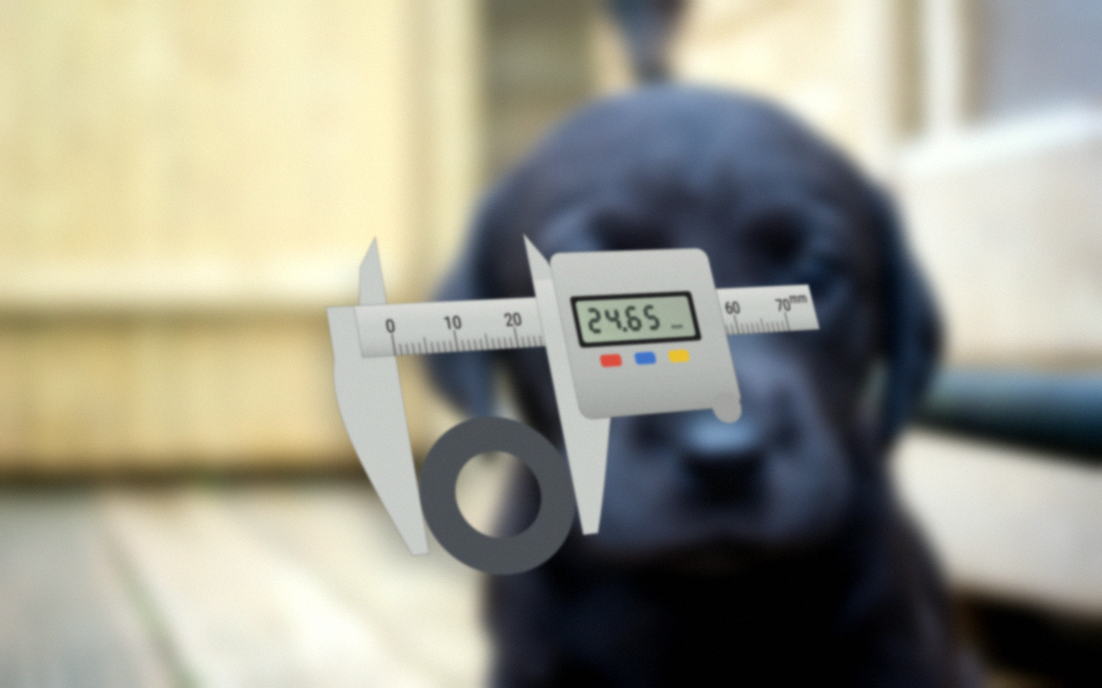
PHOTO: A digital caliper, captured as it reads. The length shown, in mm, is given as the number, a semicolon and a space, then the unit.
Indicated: 24.65; mm
